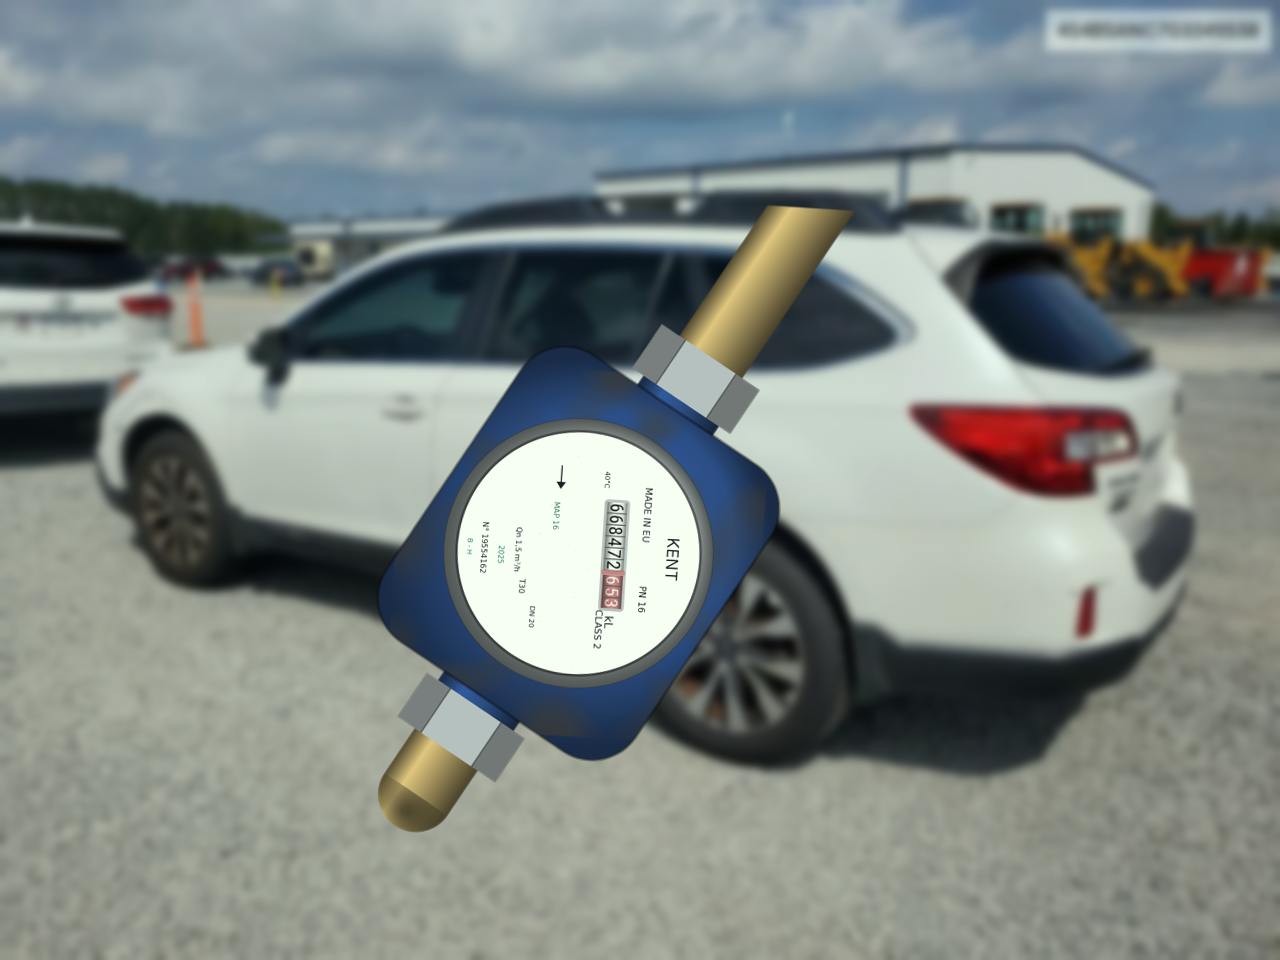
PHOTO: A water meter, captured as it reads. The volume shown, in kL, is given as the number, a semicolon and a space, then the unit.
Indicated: 668472.653; kL
